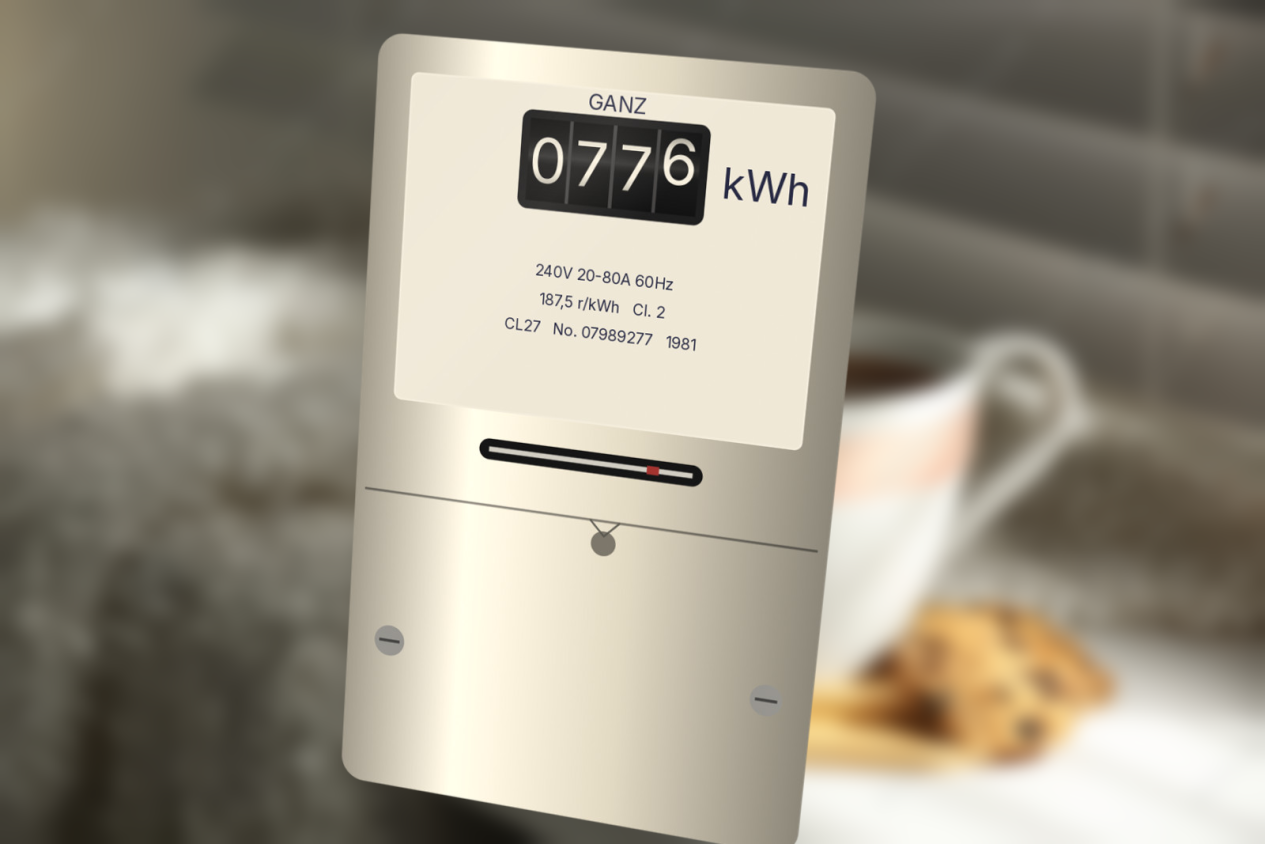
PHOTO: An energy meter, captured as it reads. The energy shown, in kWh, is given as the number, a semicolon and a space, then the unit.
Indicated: 776; kWh
